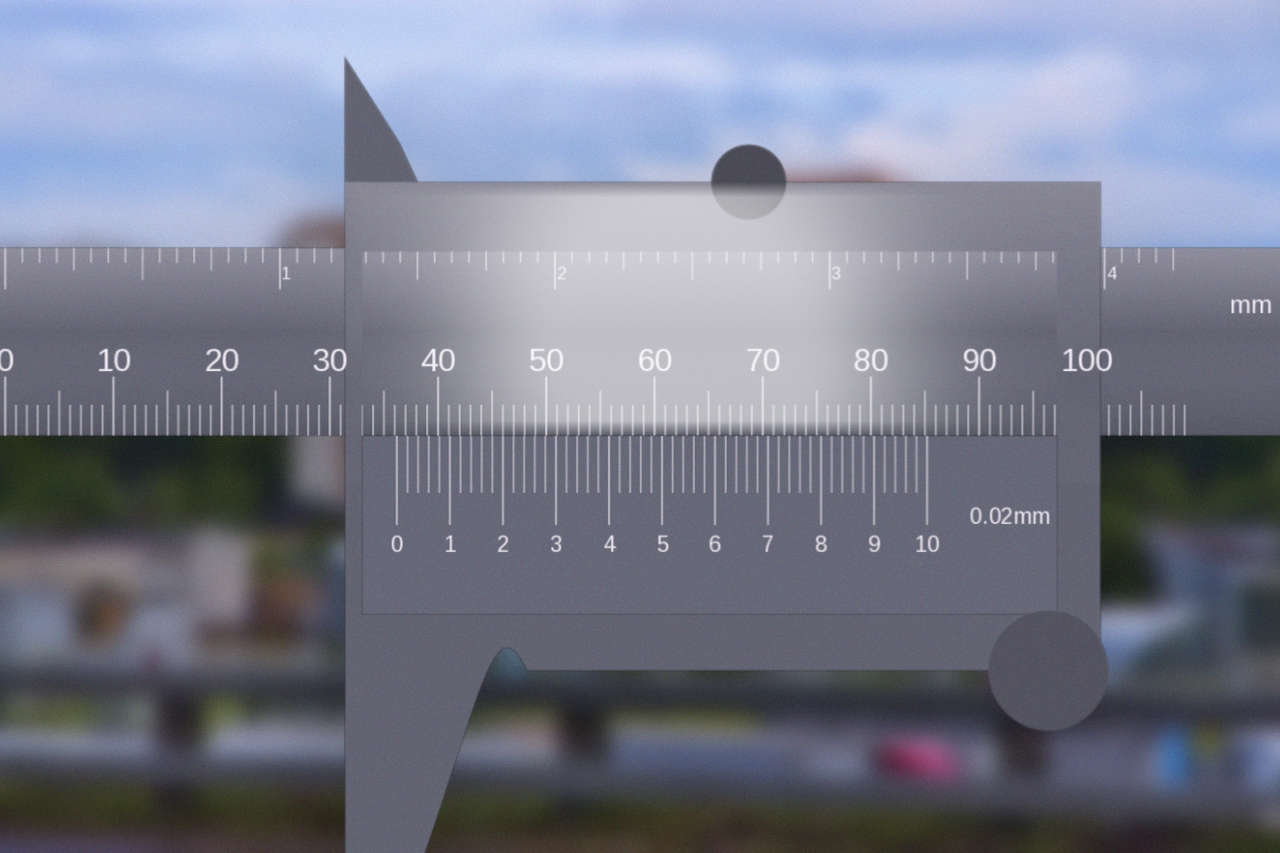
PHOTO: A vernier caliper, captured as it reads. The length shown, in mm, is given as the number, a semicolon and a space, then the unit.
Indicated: 36.2; mm
